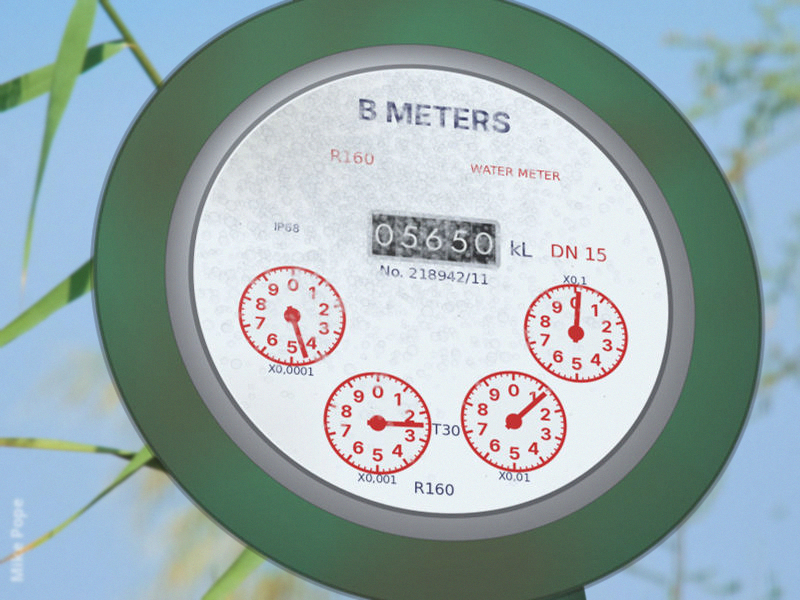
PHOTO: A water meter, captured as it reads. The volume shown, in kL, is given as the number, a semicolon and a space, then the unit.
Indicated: 5650.0124; kL
